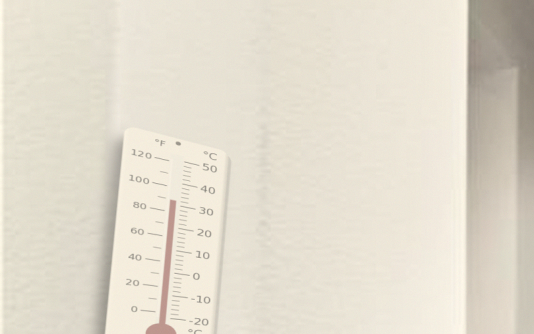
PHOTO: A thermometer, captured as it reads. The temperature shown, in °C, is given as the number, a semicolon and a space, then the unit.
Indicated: 32; °C
